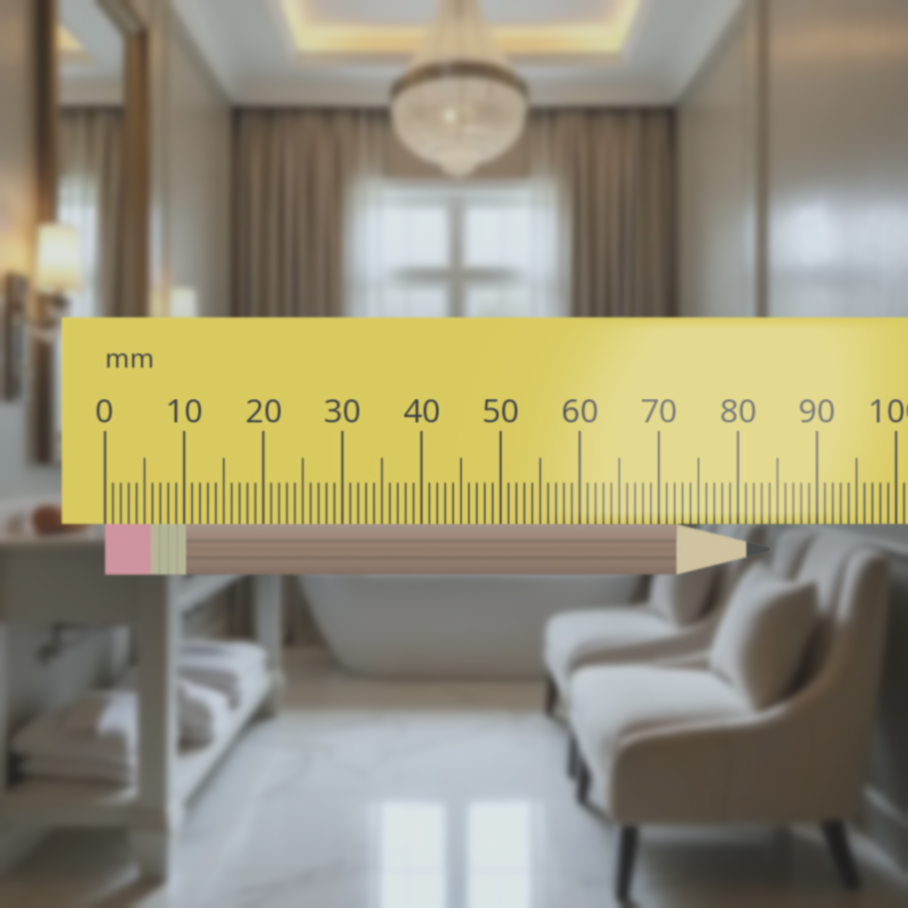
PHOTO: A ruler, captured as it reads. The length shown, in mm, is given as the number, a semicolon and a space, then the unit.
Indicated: 84; mm
